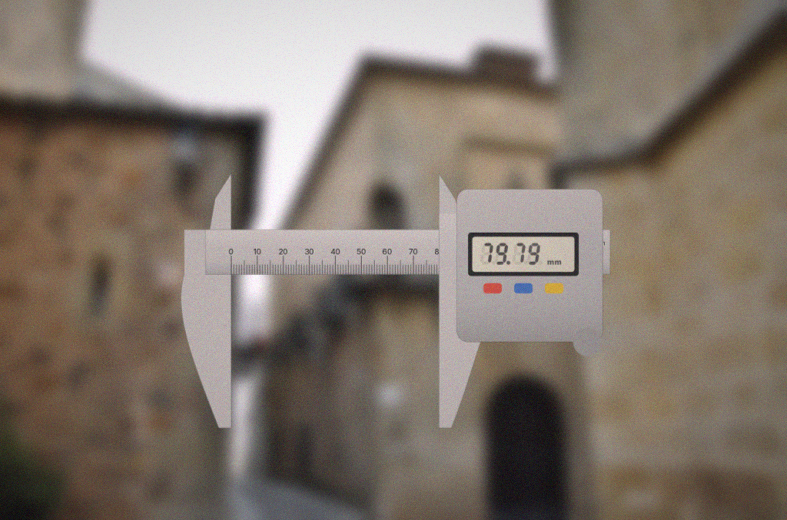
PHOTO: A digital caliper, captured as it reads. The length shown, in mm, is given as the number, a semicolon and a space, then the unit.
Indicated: 79.79; mm
